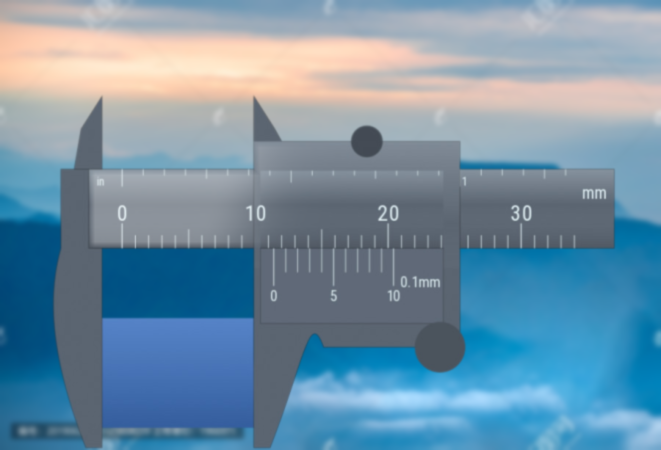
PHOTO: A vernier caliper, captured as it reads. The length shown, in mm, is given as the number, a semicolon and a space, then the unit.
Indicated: 11.4; mm
